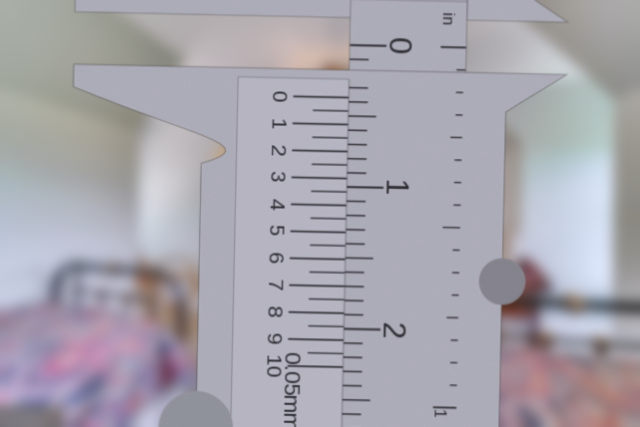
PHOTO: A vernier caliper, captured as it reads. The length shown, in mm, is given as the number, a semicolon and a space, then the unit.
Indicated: 3.7; mm
